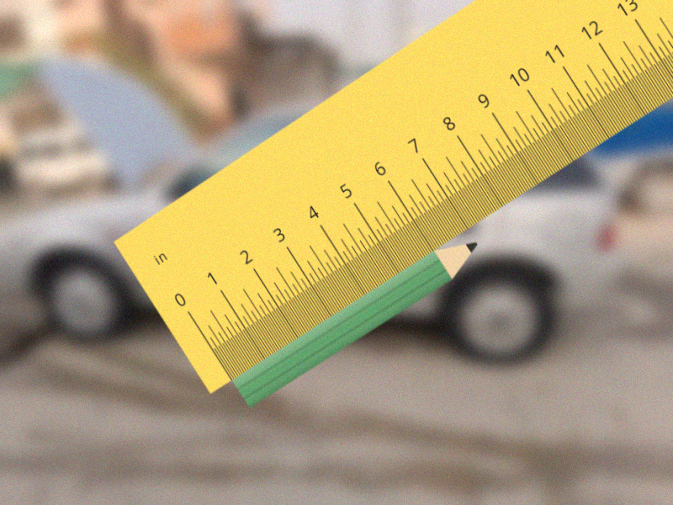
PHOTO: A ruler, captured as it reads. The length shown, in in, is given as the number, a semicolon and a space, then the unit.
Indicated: 7; in
